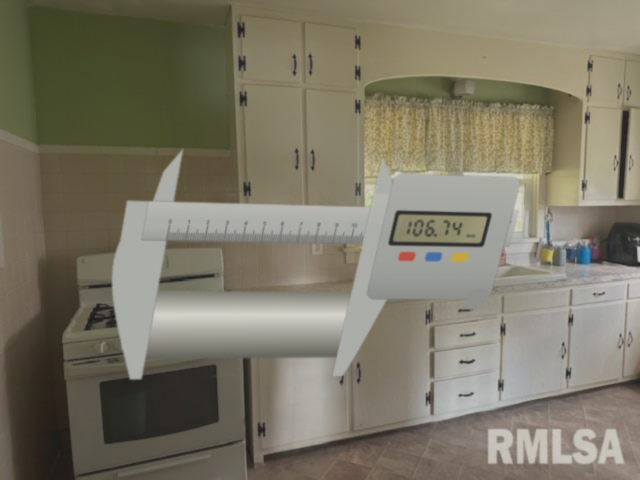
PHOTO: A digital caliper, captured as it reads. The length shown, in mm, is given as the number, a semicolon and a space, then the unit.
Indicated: 106.74; mm
